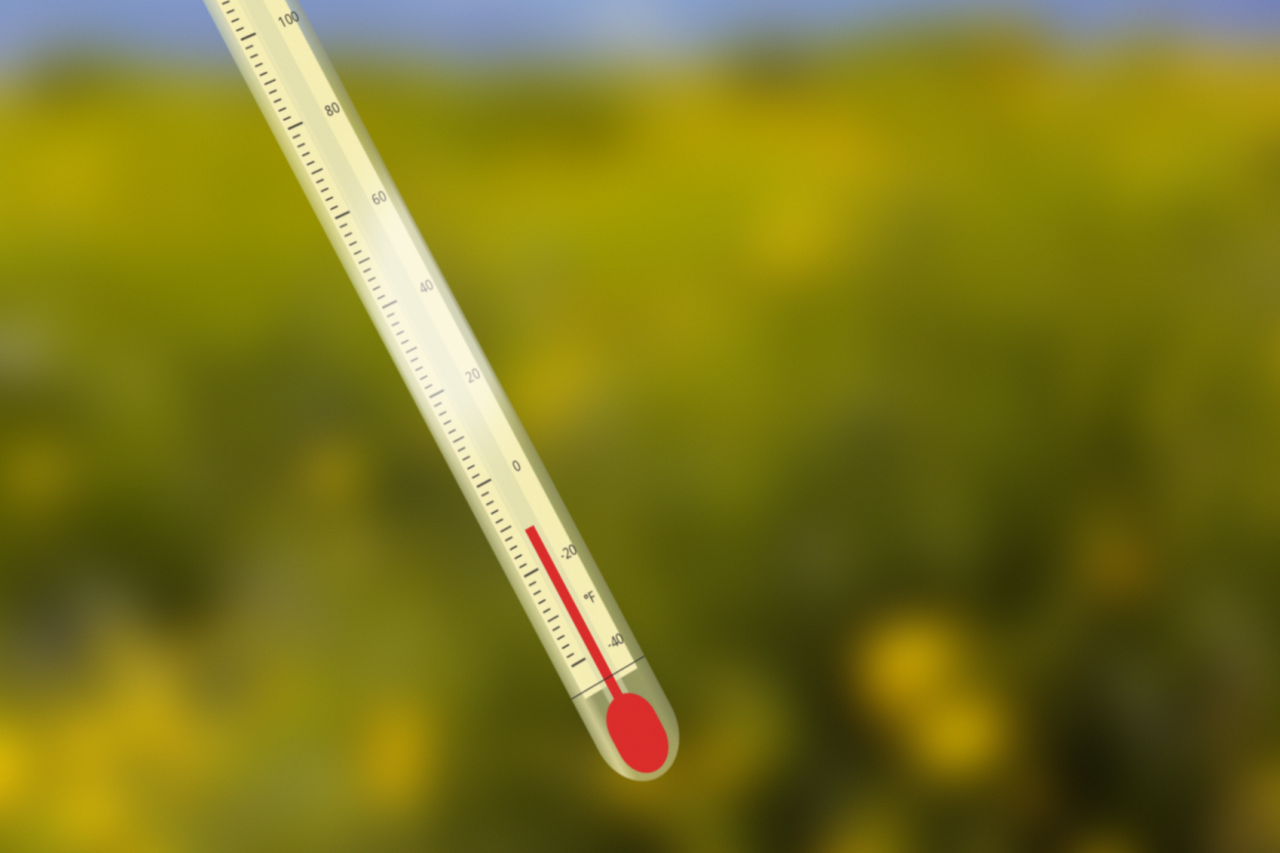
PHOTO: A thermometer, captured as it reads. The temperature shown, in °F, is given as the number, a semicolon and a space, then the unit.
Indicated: -12; °F
